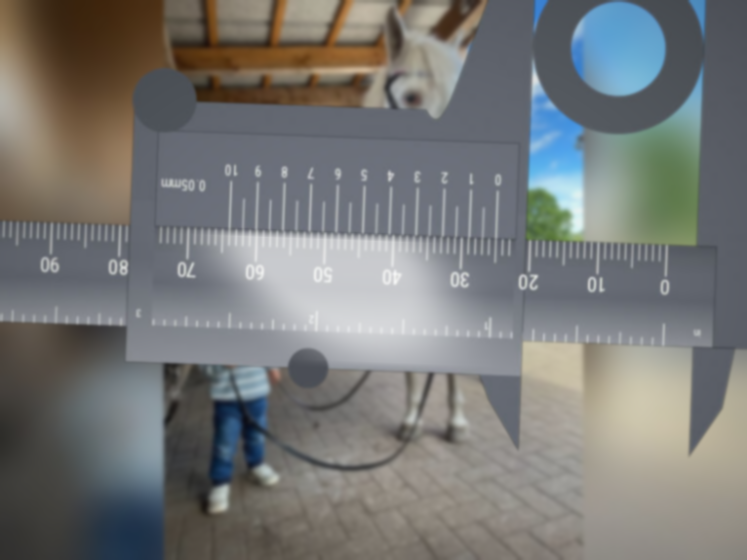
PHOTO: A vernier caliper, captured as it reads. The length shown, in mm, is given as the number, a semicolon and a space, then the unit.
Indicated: 25.0; mm
